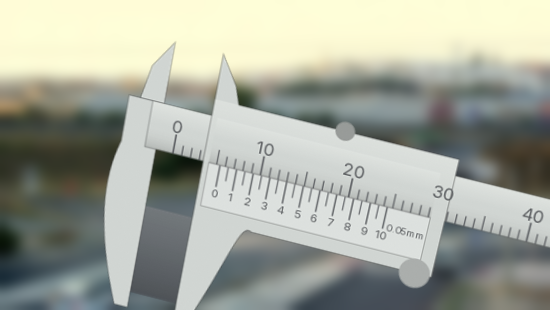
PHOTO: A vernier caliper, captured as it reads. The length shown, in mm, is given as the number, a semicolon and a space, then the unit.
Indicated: 5.4; mm
